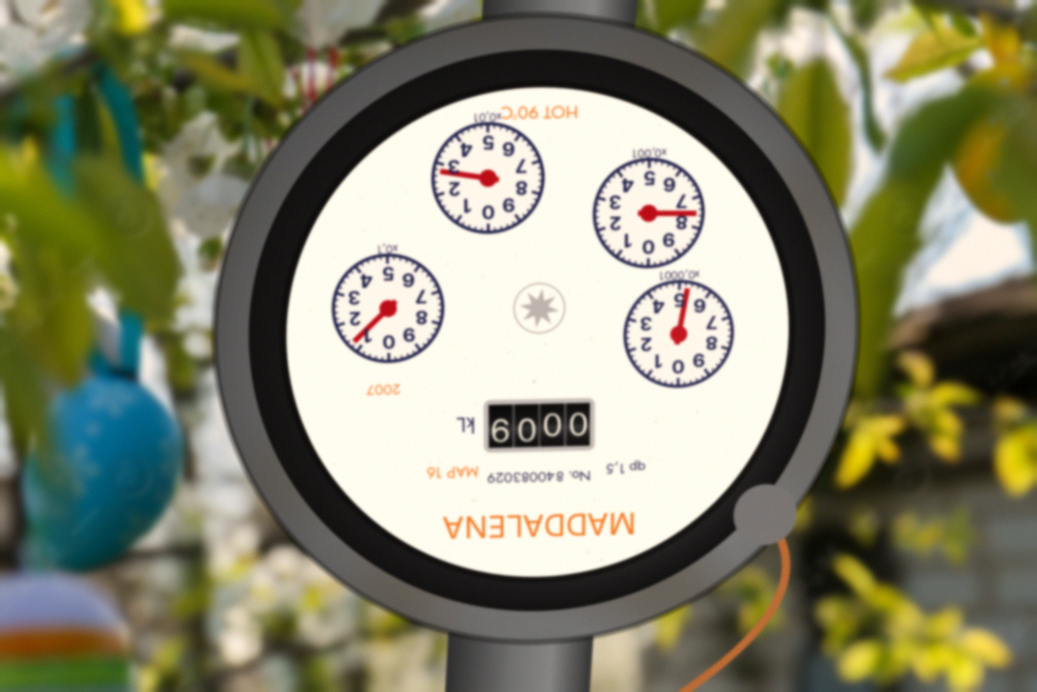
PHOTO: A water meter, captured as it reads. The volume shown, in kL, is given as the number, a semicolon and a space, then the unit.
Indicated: 9.1275; kL
